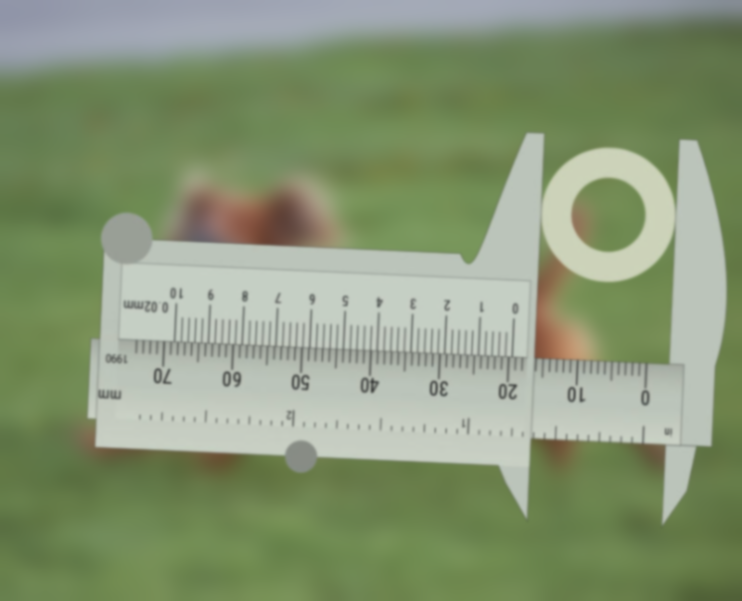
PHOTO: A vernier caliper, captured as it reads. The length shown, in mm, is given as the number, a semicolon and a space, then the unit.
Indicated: 19.5; mm
